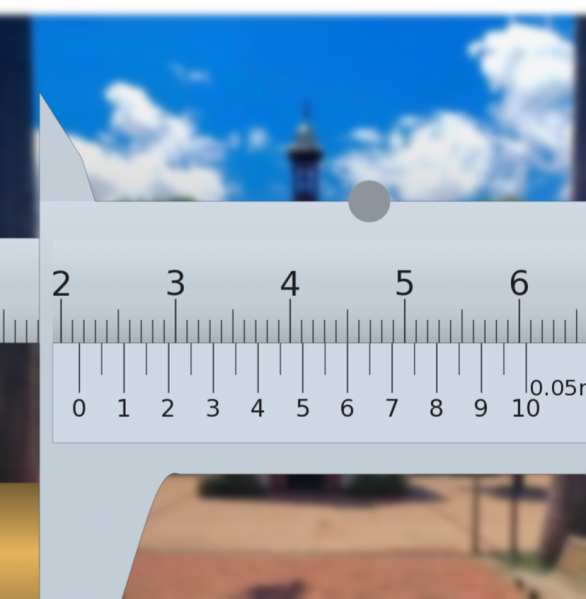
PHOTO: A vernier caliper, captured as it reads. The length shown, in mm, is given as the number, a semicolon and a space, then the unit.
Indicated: 21.6; mm
